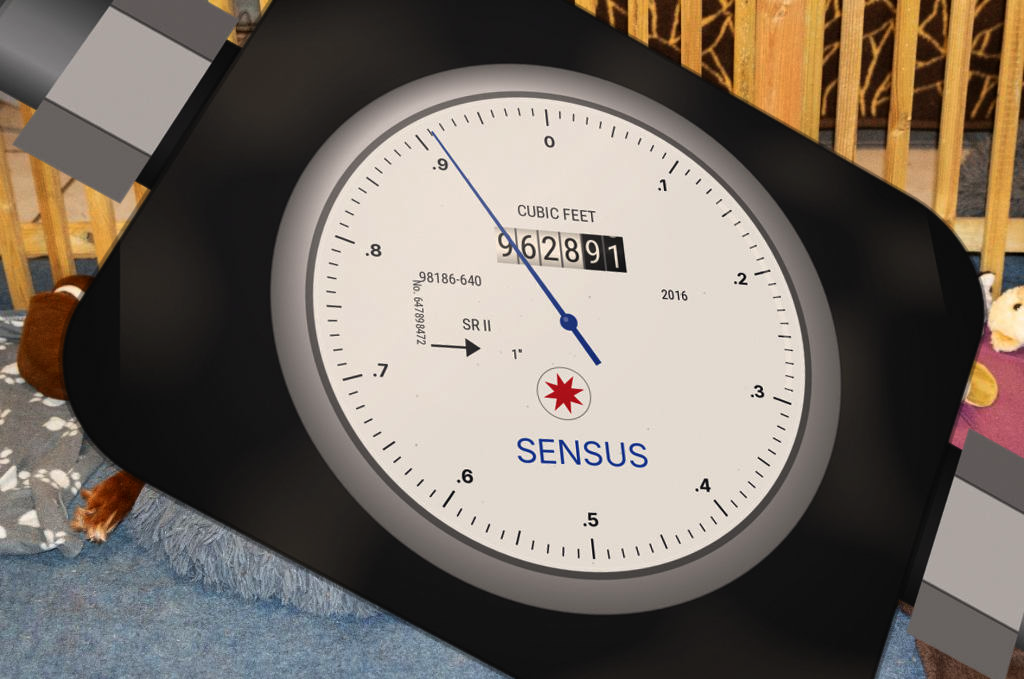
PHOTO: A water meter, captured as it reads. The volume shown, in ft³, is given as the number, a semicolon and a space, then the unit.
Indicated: 962890.91; ft³
